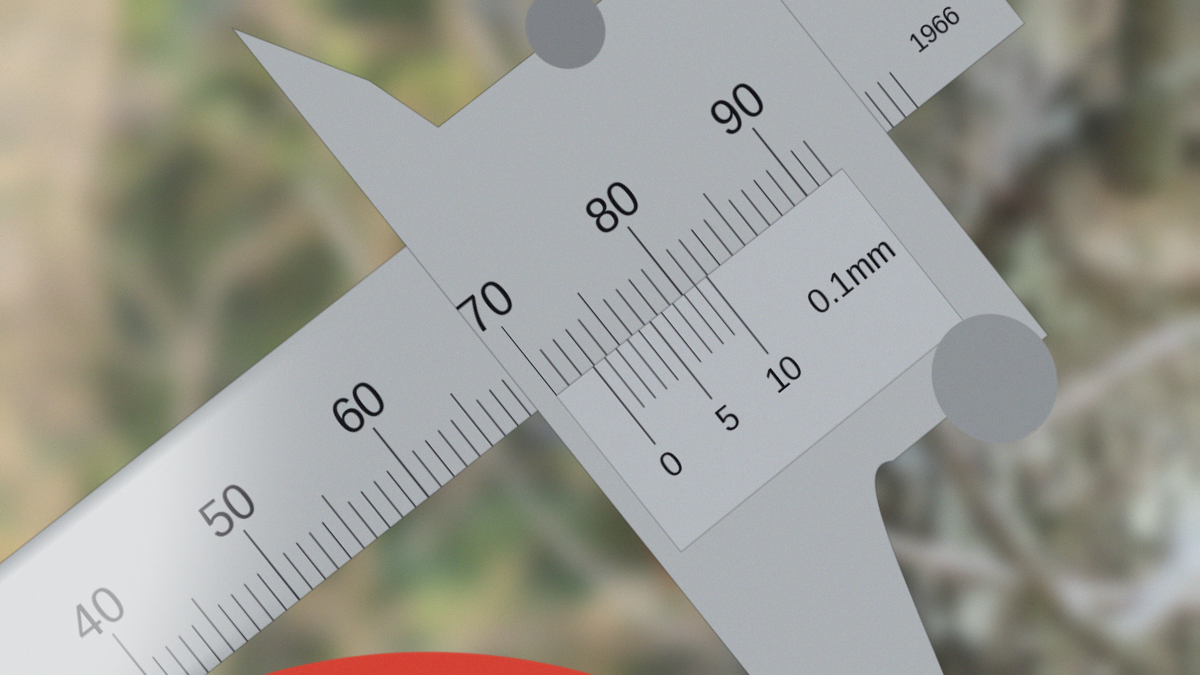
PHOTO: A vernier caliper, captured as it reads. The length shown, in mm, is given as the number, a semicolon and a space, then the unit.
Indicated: 72.9; mm
